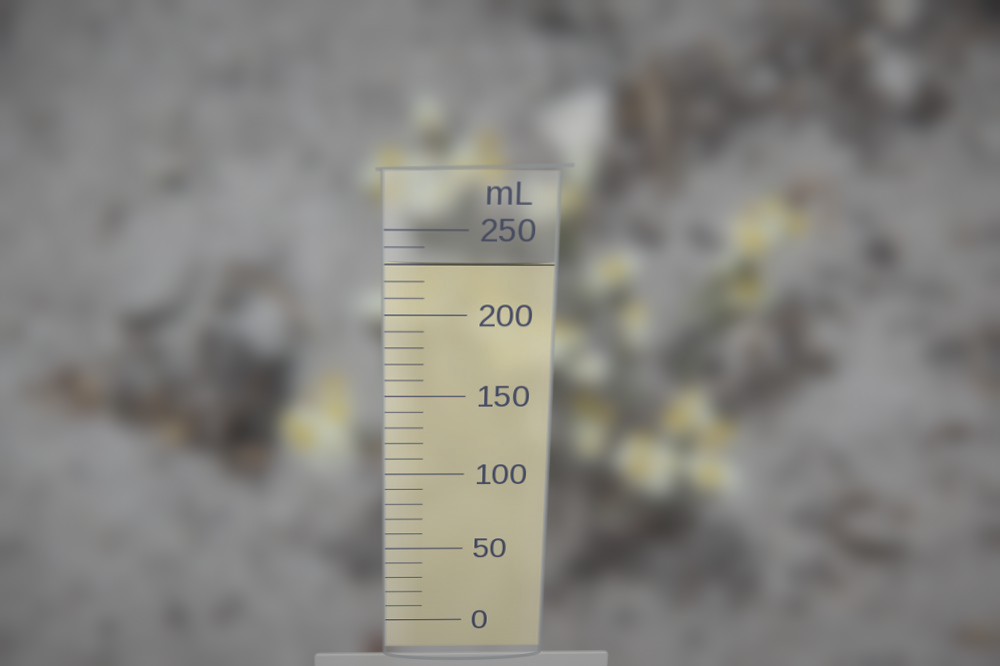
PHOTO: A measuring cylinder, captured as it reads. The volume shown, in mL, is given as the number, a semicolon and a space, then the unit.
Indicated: 230; mL
